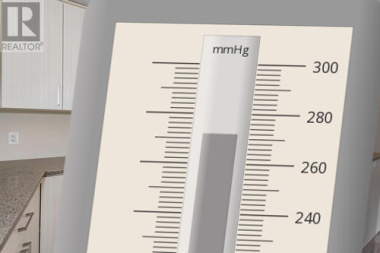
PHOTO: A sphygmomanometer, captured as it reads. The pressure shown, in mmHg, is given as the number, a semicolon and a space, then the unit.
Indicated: 272; mmHg
